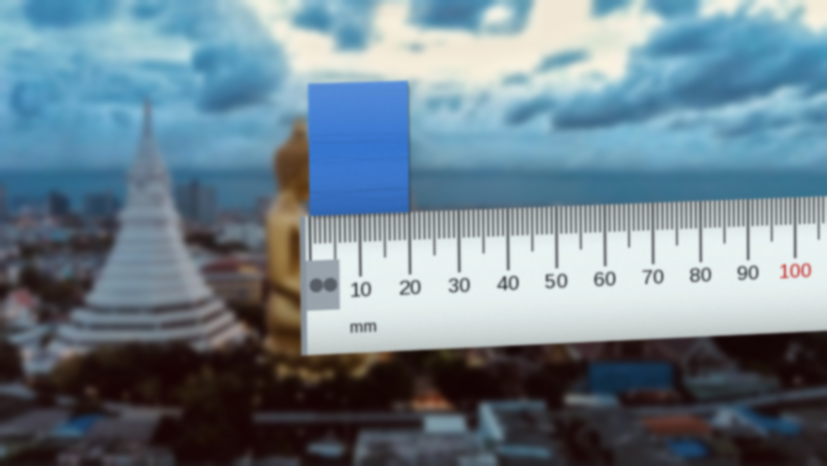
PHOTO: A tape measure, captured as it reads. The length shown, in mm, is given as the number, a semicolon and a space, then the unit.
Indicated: 20; mm
